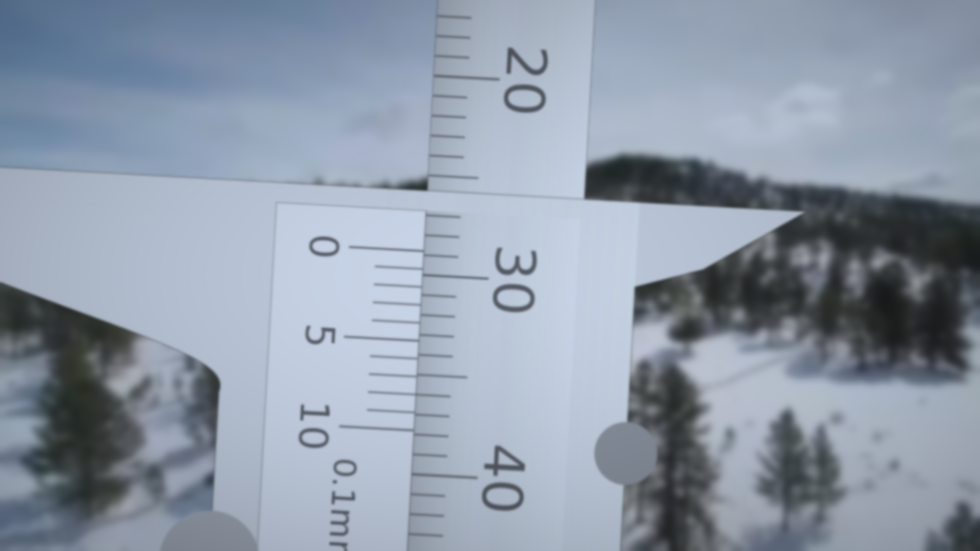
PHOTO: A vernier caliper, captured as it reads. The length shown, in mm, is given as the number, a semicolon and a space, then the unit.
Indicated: 28.8; mm
